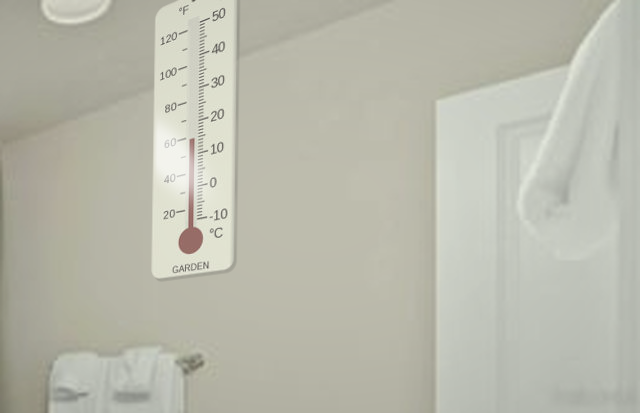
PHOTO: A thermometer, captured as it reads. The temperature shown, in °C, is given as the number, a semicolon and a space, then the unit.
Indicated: 15; °C
